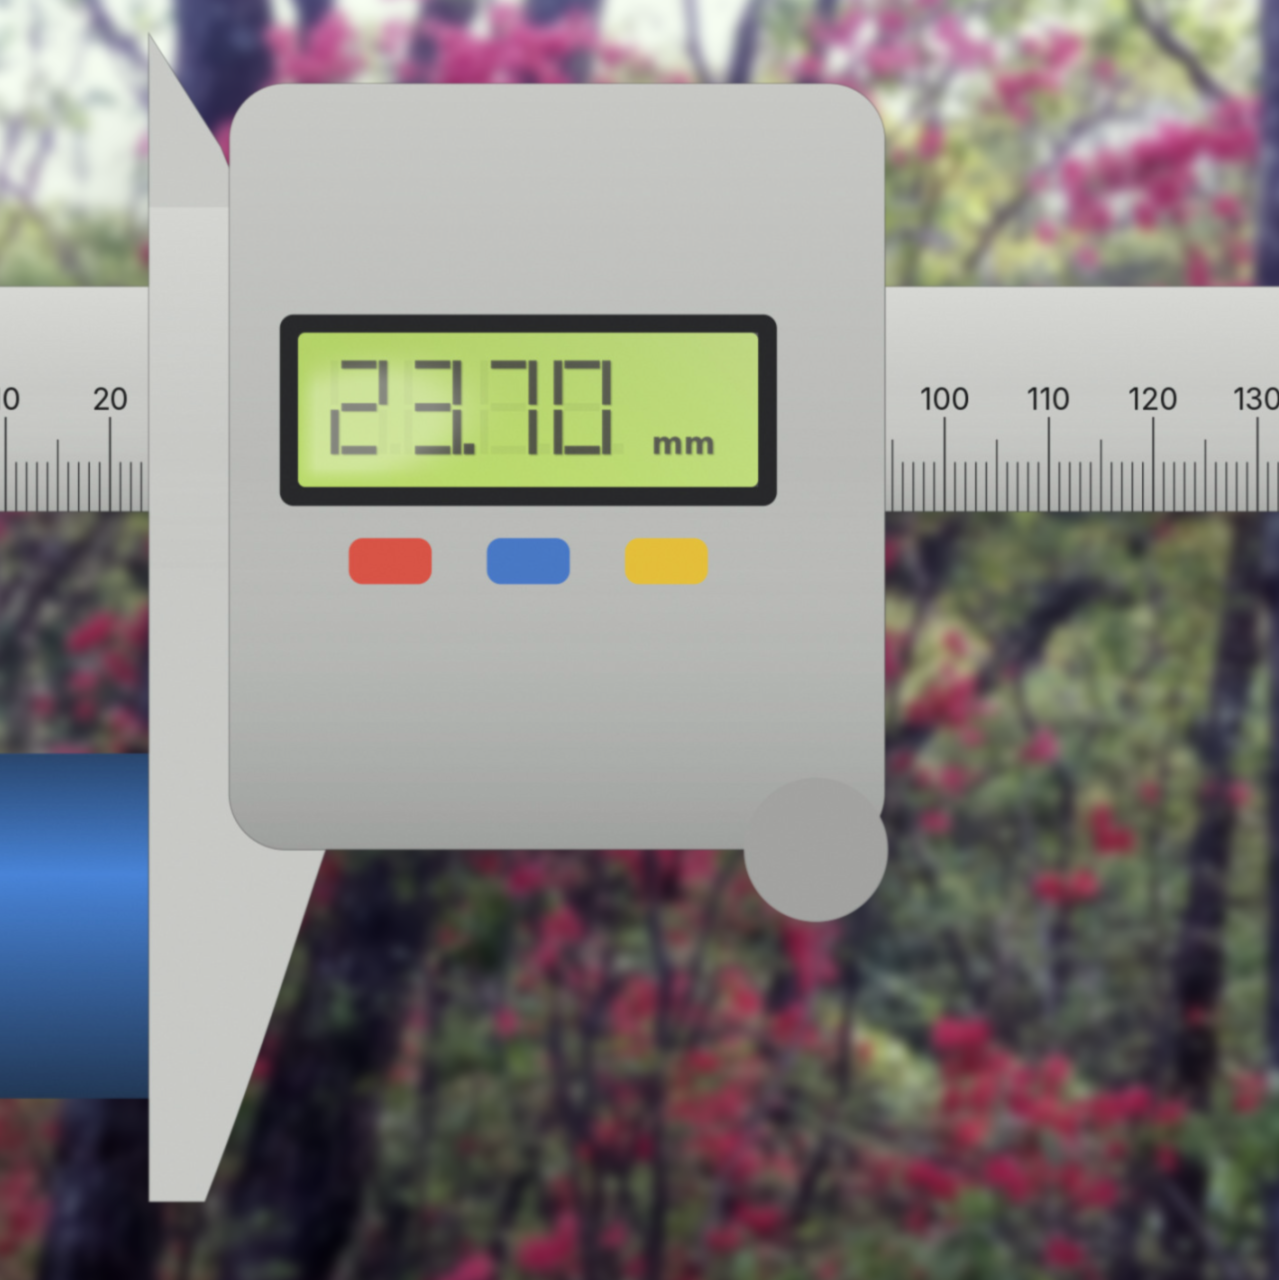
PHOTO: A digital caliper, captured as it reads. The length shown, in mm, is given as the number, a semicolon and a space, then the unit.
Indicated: 23.70; mm
